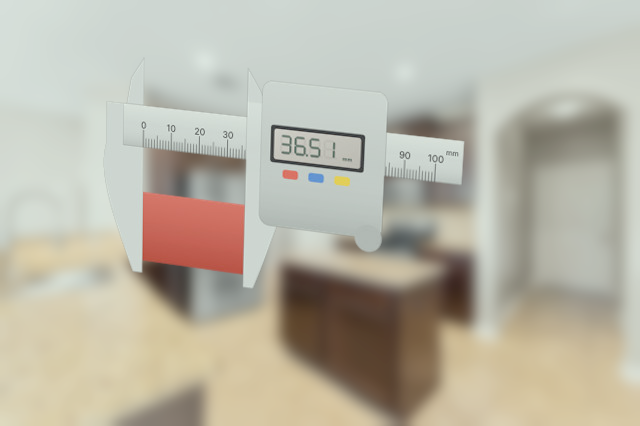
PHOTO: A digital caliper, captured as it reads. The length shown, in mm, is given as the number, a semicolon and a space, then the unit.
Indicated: 36.51; mm
